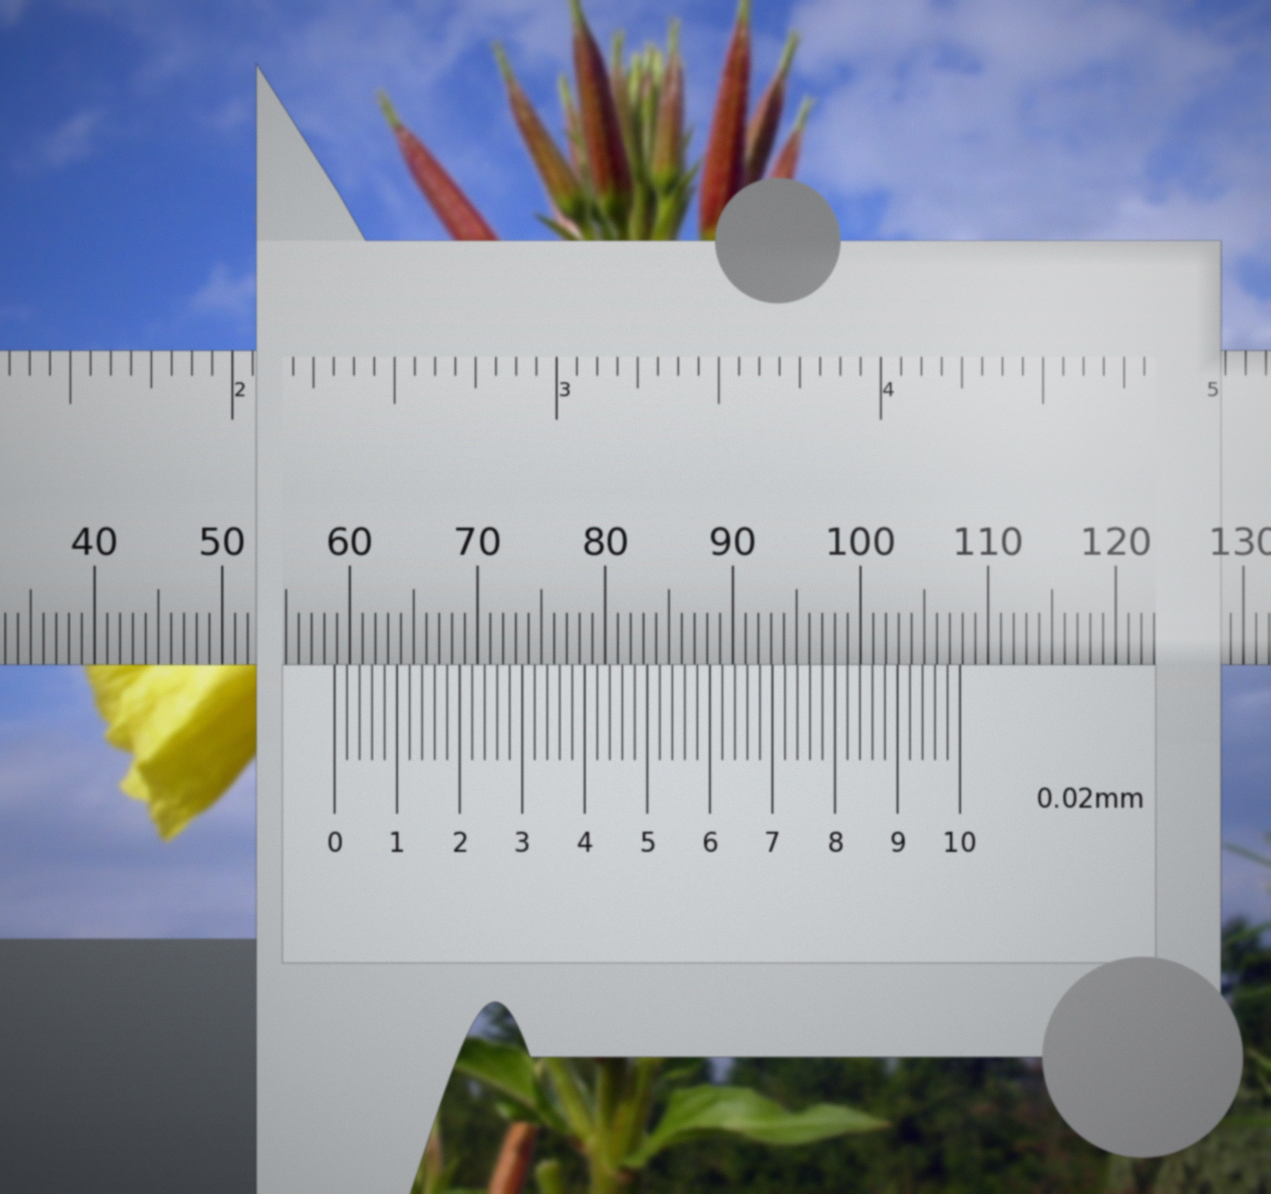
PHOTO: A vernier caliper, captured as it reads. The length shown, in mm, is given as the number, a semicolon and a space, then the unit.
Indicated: 58.8; mm
